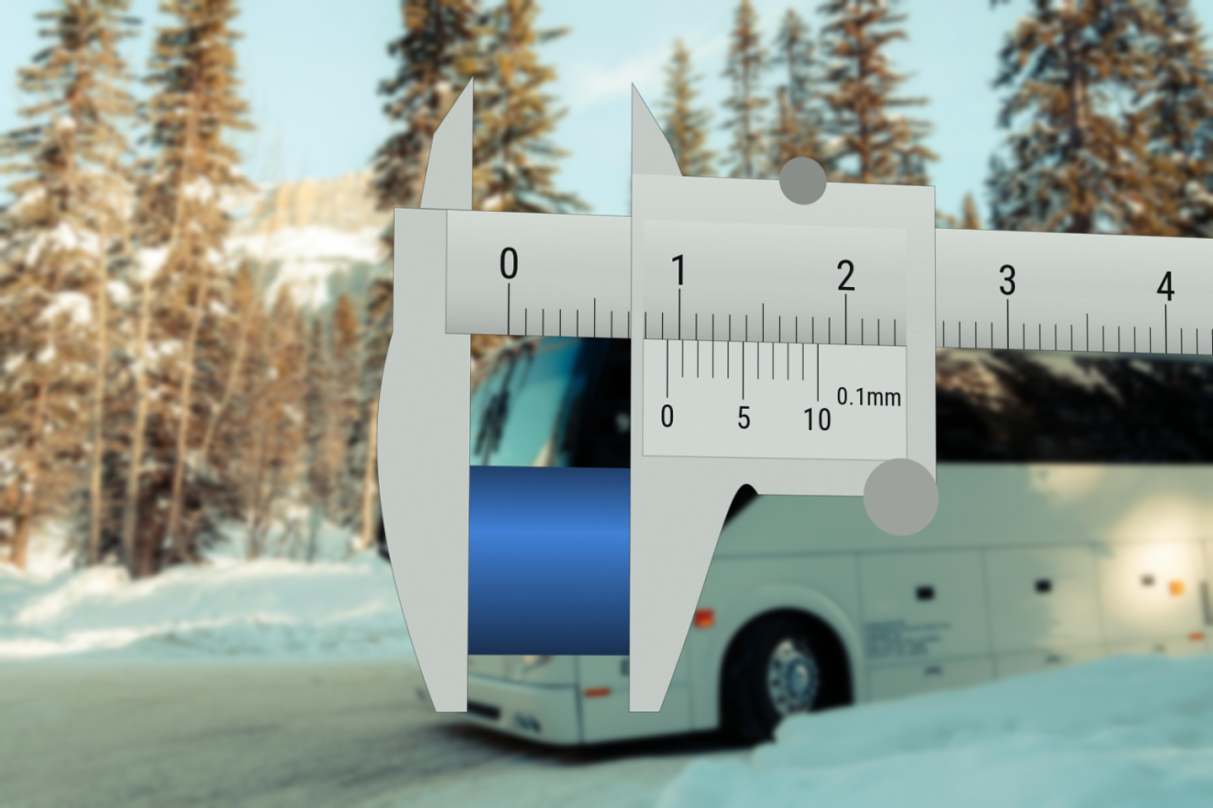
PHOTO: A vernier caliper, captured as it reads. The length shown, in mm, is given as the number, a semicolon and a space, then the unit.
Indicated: 9.3; mm
